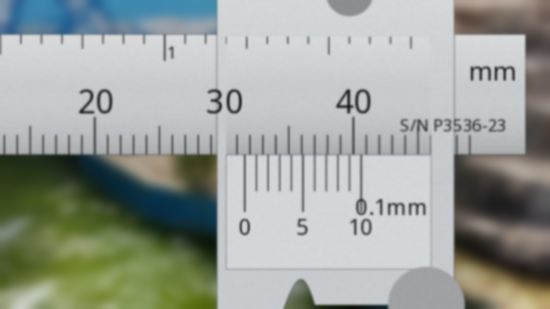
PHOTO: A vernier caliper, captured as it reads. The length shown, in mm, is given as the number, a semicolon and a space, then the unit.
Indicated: 31.6; mm
